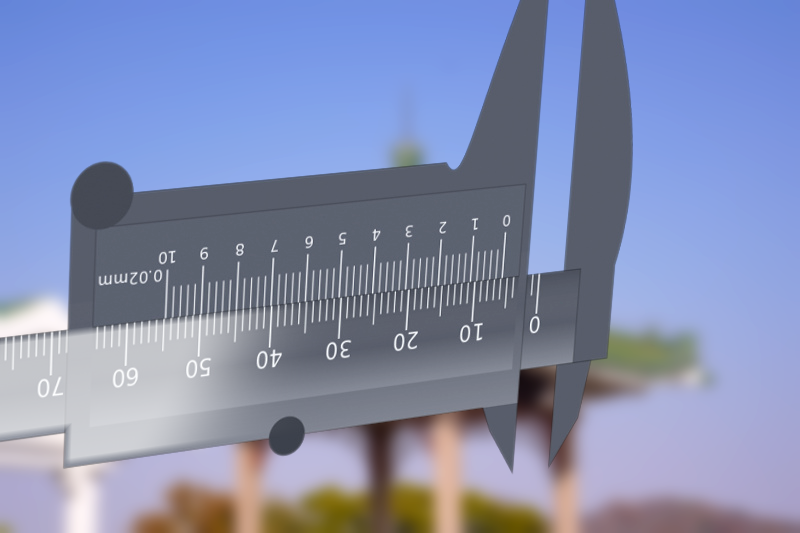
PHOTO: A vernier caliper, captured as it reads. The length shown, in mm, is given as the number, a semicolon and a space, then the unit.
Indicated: 5.8; mm
